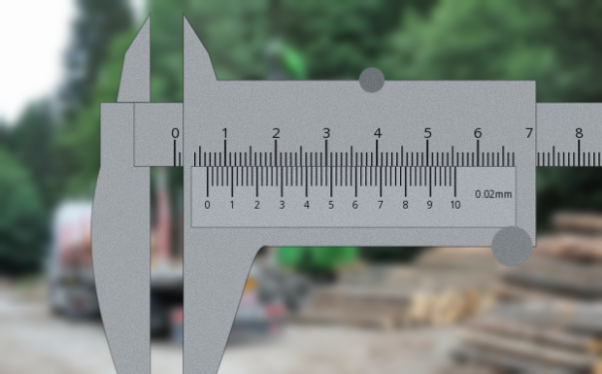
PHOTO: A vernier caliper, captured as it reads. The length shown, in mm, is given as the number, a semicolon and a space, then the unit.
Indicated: 6.5; mm
